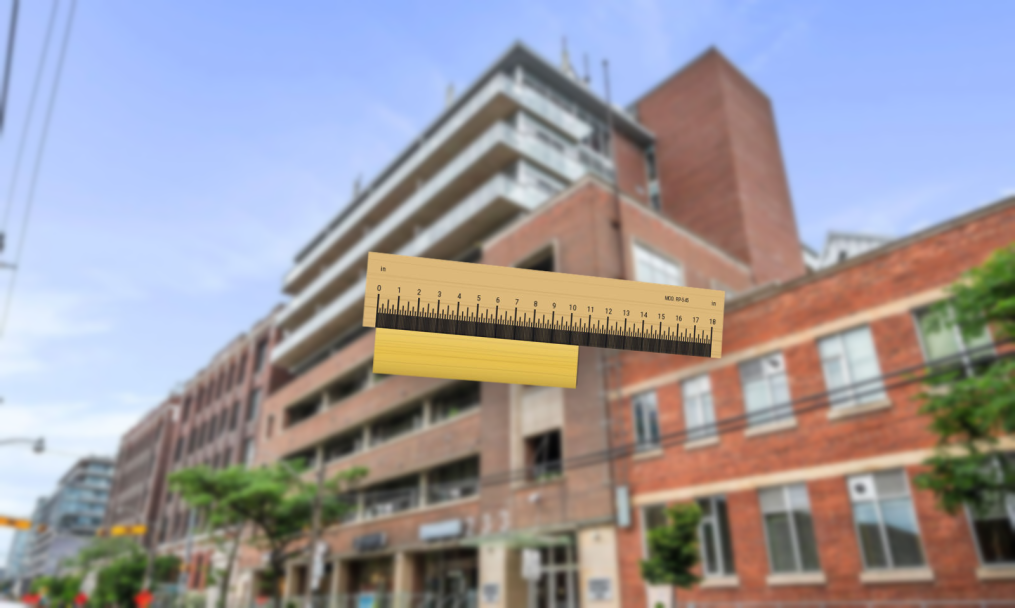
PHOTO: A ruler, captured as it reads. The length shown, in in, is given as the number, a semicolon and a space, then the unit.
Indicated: 10.5; in
